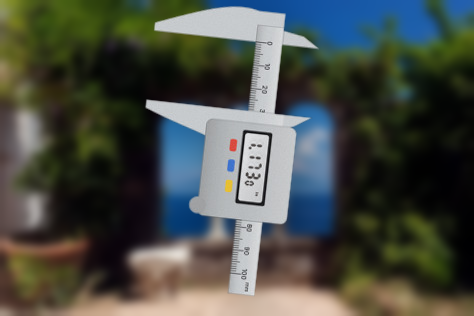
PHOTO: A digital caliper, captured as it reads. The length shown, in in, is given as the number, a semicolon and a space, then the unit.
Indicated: 1.1730; in
